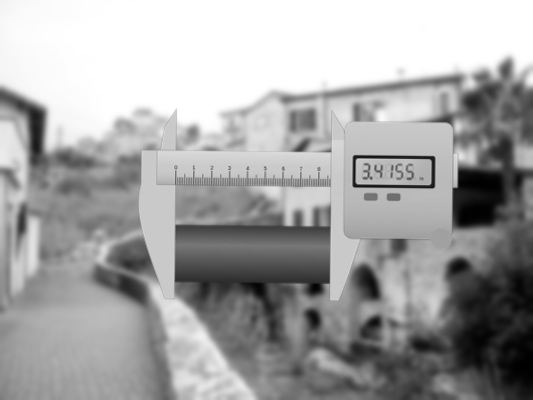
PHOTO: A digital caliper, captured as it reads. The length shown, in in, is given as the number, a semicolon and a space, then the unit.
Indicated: 3.4155; in
